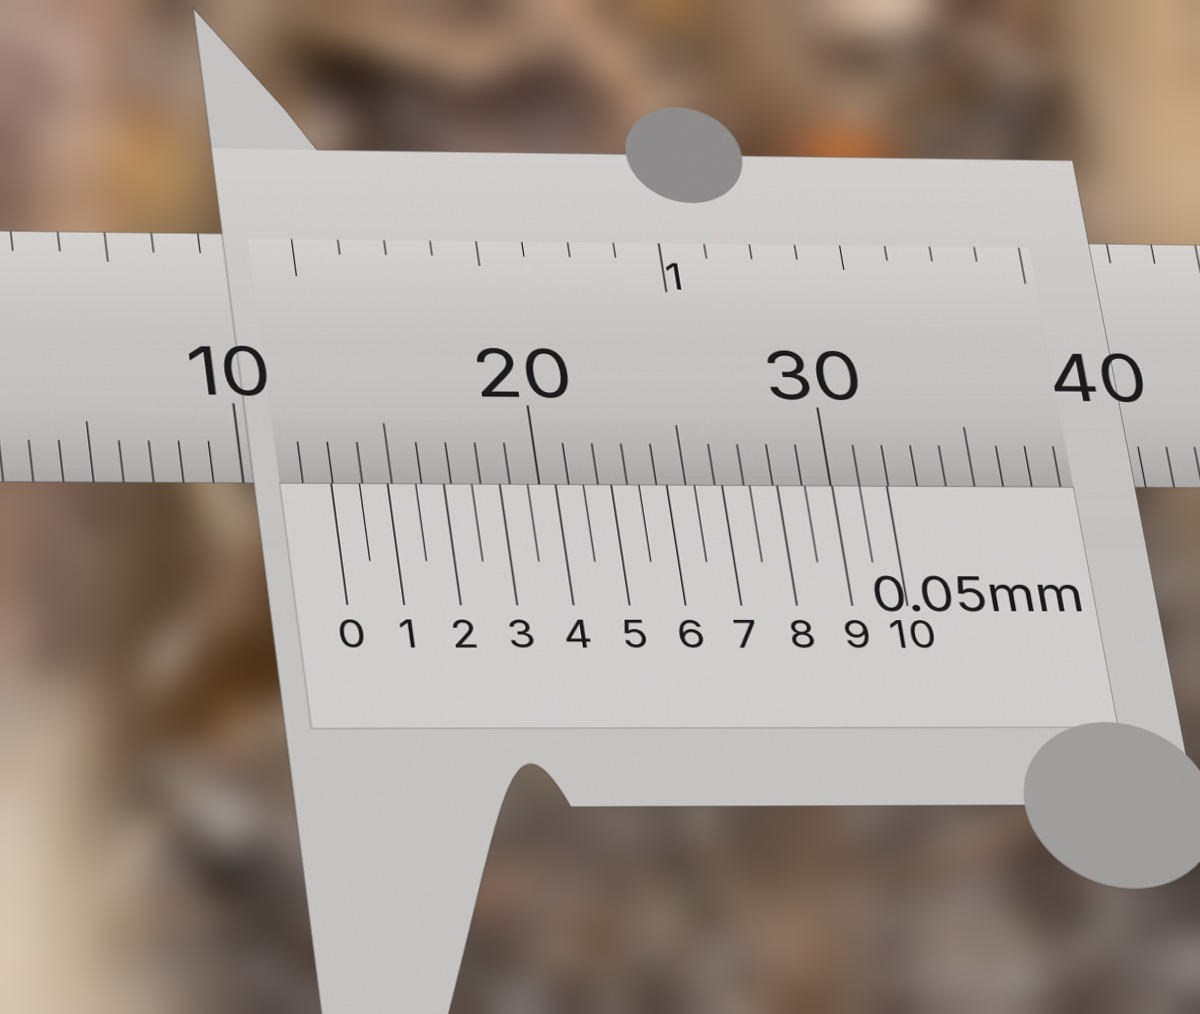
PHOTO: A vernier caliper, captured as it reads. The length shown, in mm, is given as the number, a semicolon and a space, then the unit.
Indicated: 12.95; mm
